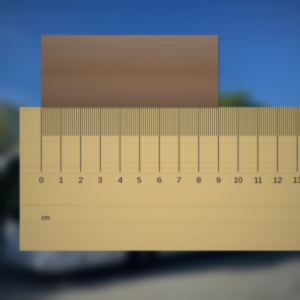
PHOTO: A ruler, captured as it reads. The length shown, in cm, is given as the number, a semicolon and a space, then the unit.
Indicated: 9; cm
